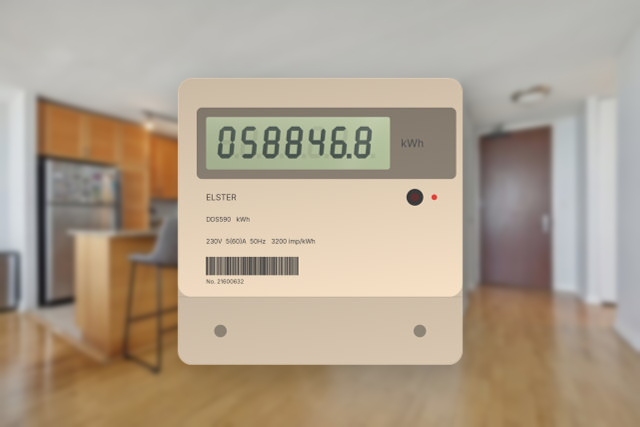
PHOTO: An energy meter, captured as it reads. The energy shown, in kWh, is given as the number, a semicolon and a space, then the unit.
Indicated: 58846.8; kWh
